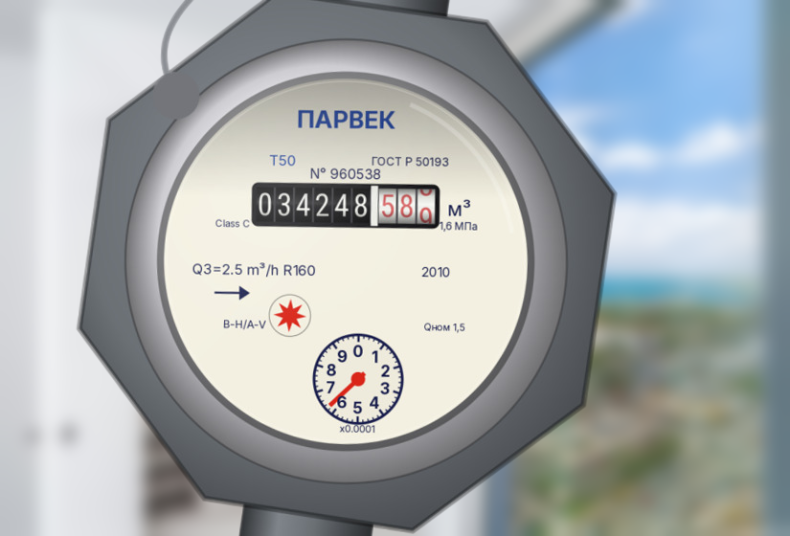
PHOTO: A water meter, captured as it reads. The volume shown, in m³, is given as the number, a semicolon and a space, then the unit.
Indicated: 34248.5886; m³
